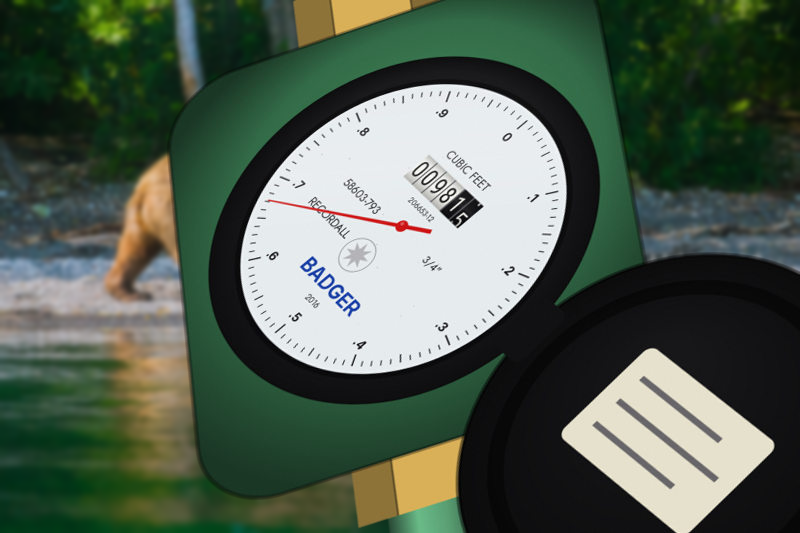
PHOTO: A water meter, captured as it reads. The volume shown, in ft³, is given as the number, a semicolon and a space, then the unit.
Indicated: 9814.67; ft³
